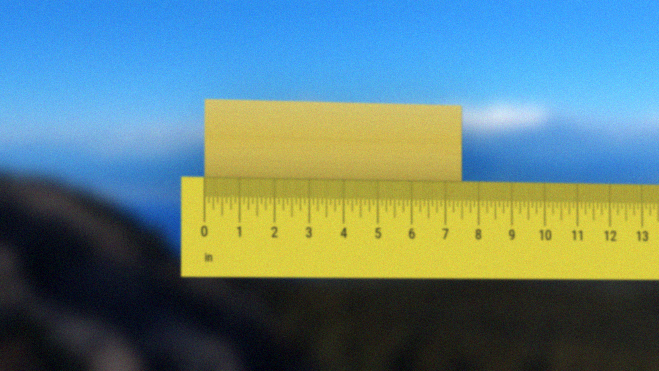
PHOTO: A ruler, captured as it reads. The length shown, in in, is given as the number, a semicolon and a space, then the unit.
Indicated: 7.5; in
